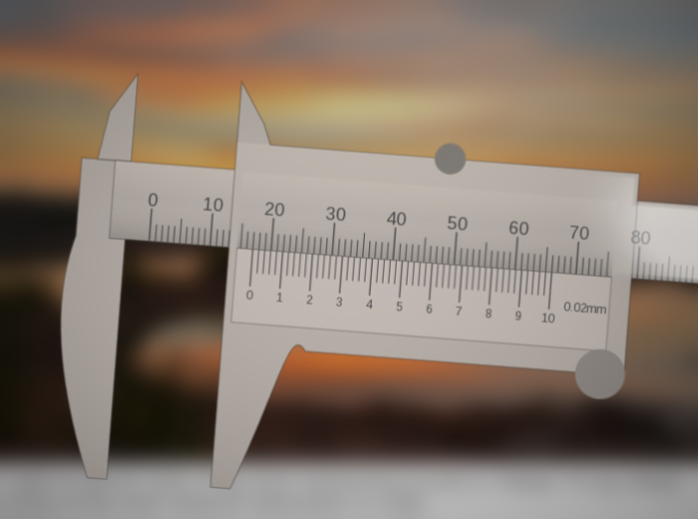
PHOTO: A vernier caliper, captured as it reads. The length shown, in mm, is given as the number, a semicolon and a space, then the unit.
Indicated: 17.0; mm
